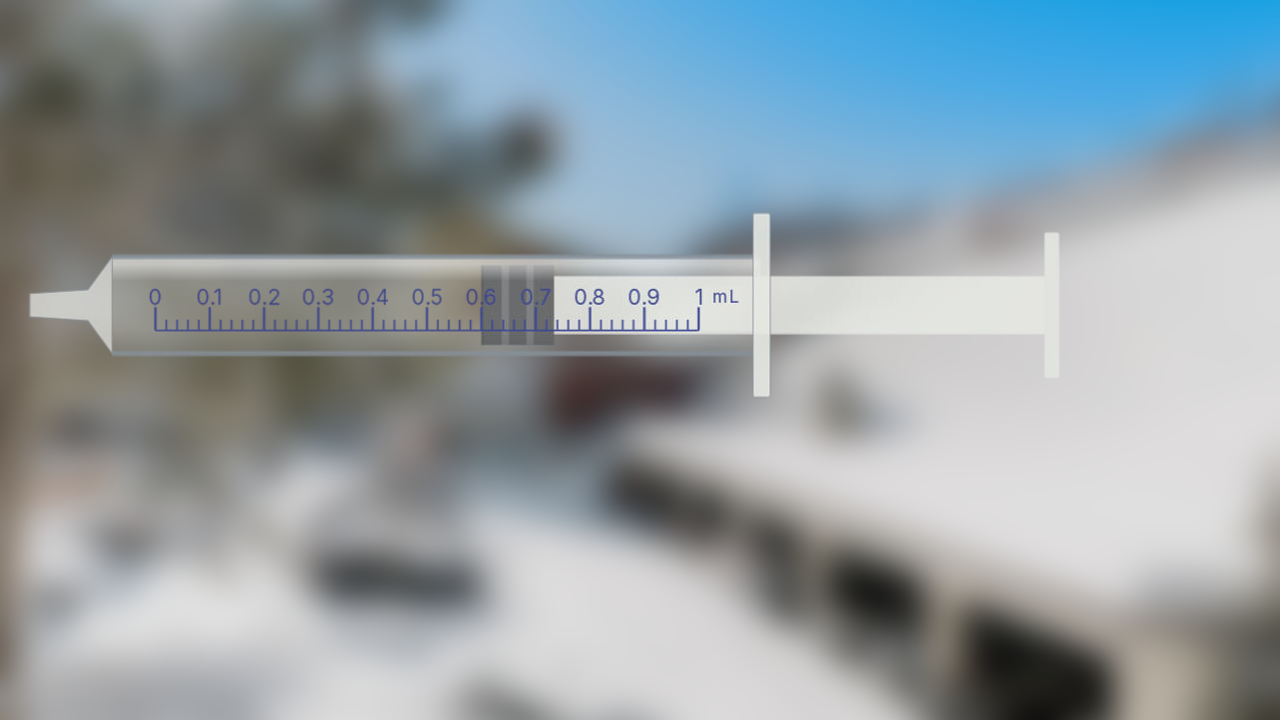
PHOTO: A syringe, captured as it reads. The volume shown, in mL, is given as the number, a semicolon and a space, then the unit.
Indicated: 0.6; mL
